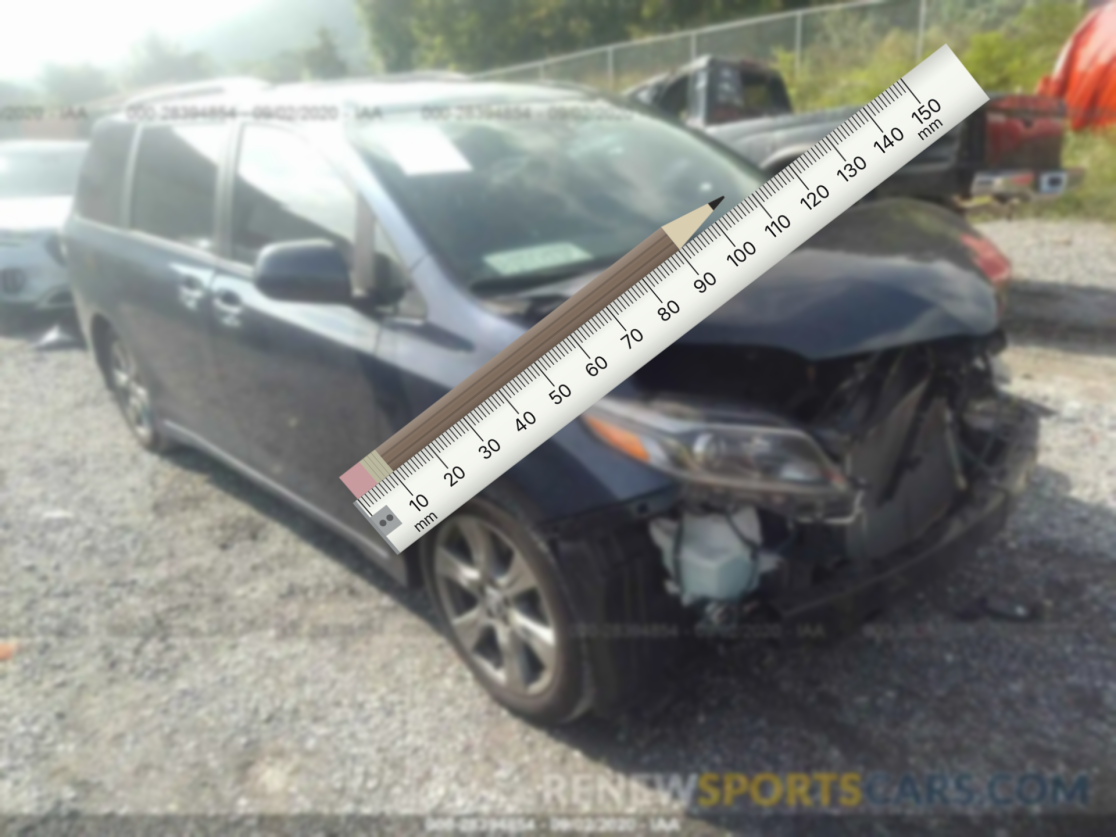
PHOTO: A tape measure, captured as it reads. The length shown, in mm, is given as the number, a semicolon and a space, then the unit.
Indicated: 105; mm
